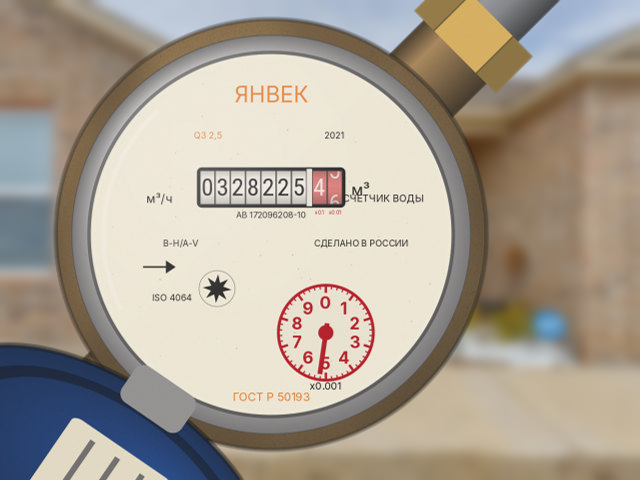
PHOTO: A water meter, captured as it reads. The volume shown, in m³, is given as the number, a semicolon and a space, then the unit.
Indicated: 328225.455; m³
